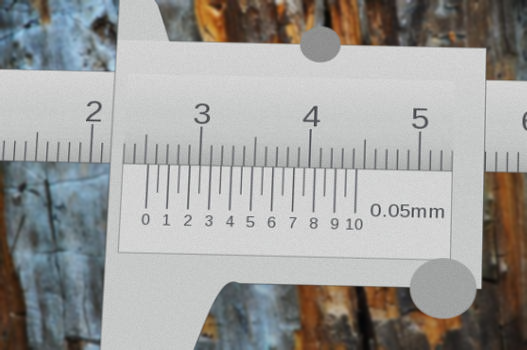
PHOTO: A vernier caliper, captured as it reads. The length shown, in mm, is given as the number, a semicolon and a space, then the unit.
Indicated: 25.3; mm
